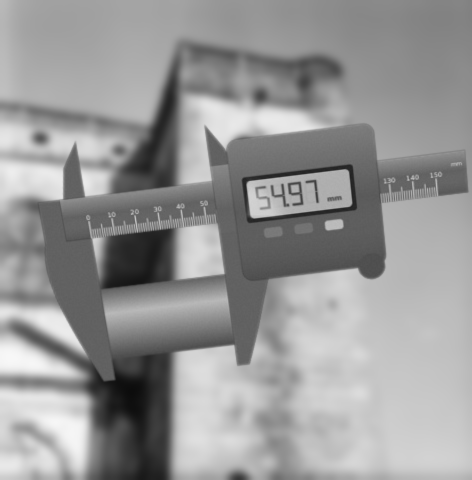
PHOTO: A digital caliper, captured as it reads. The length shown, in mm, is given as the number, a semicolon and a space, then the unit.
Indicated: 54.97; mm
